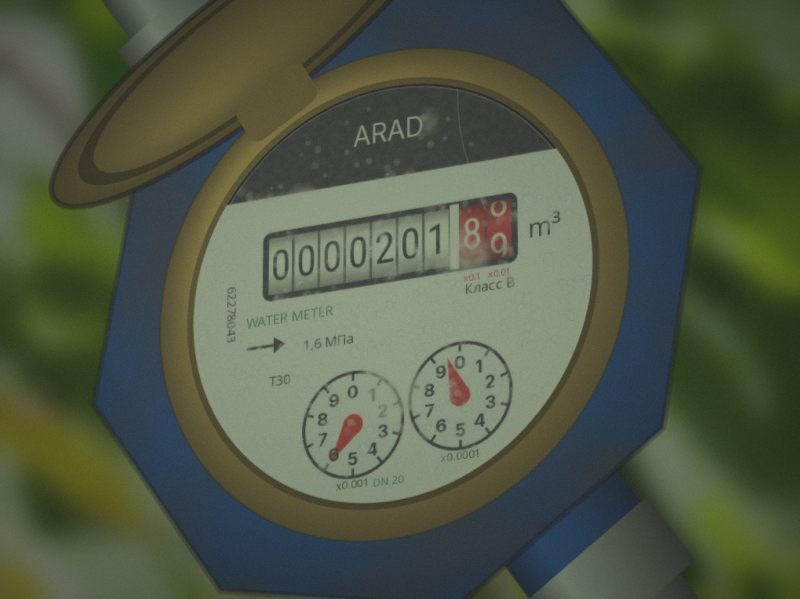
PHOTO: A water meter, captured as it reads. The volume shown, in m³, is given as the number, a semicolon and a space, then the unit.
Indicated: 201.8859; m³
